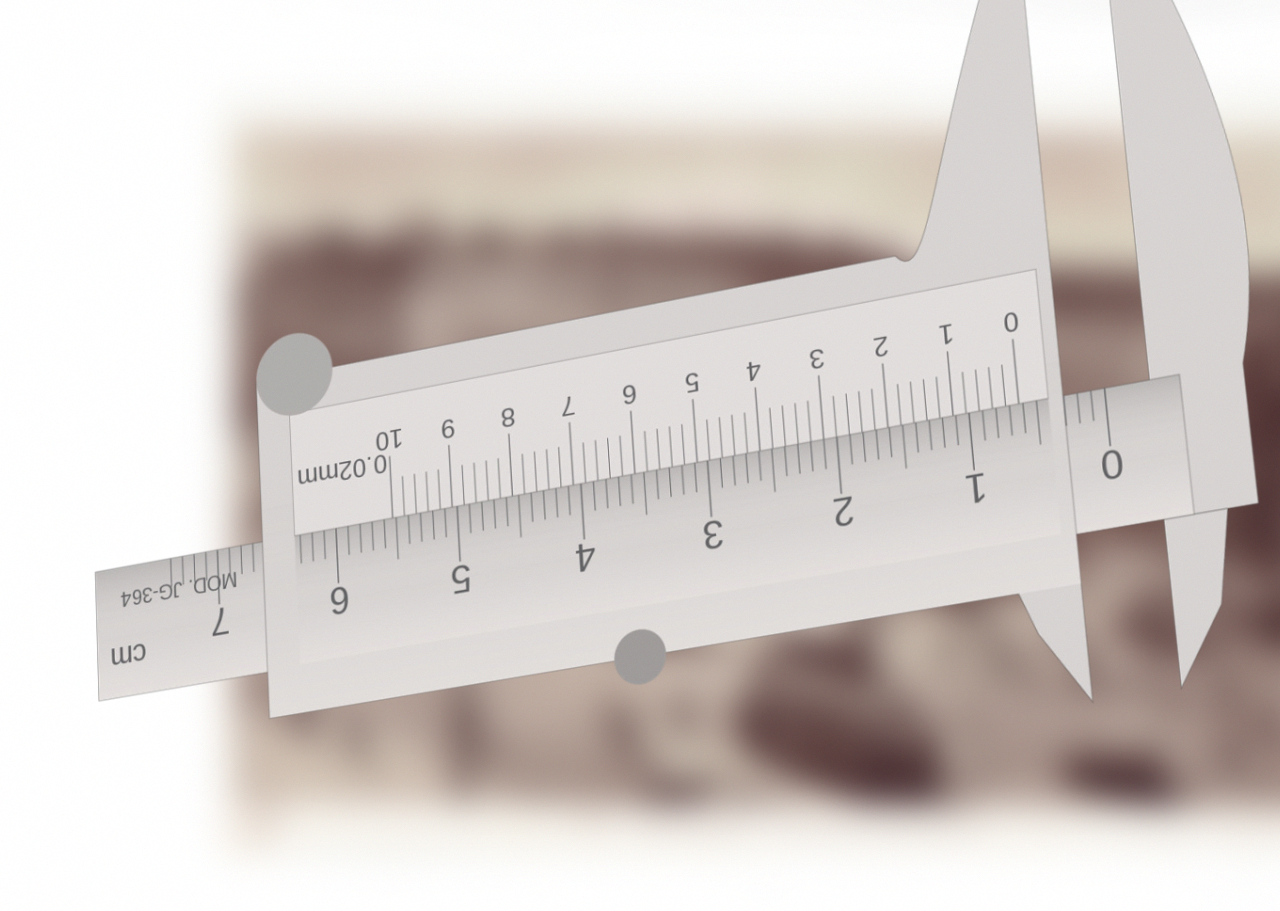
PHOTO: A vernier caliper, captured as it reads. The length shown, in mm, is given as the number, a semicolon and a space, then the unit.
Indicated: 6.3; mm
